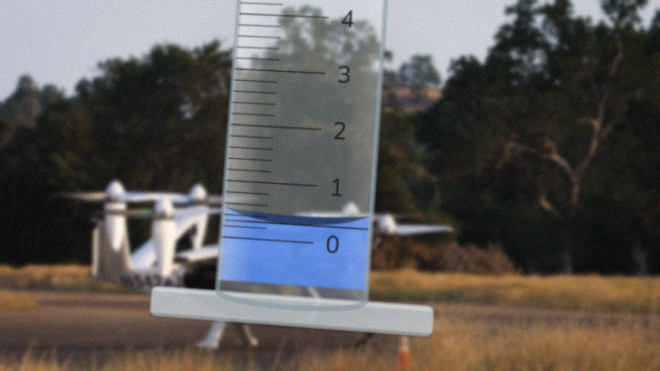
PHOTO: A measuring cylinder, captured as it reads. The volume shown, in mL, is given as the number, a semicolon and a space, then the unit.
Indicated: 0.3; mL
